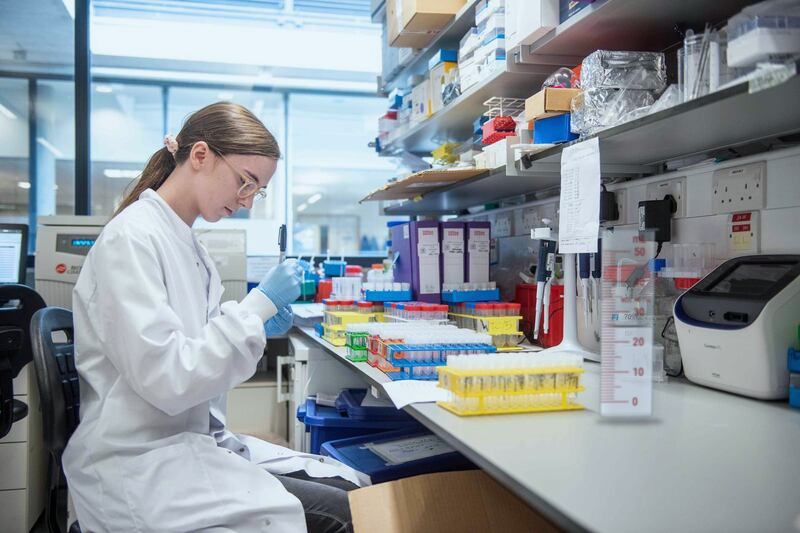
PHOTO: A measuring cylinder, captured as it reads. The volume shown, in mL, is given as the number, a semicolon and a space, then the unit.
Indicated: 25; mL
